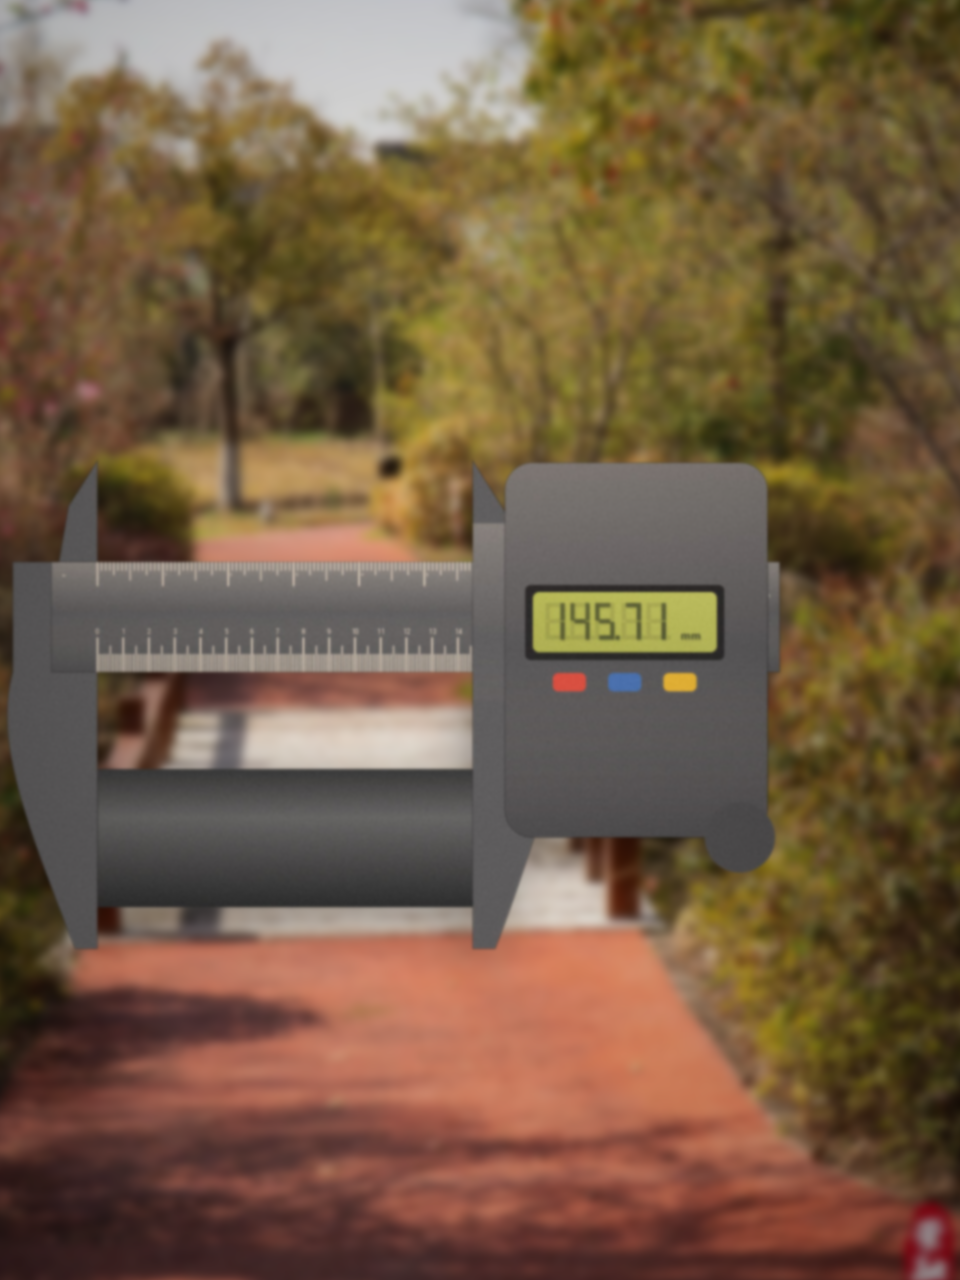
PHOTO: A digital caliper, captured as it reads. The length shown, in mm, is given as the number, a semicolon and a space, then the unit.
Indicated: 145.71; mm
